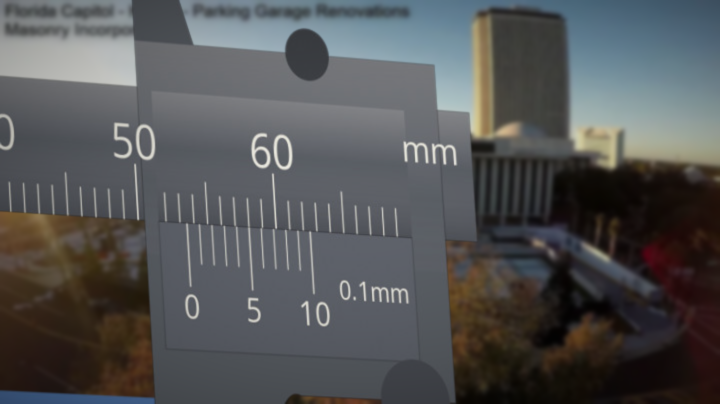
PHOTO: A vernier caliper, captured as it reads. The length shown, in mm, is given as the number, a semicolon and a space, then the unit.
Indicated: 53.5; mm
